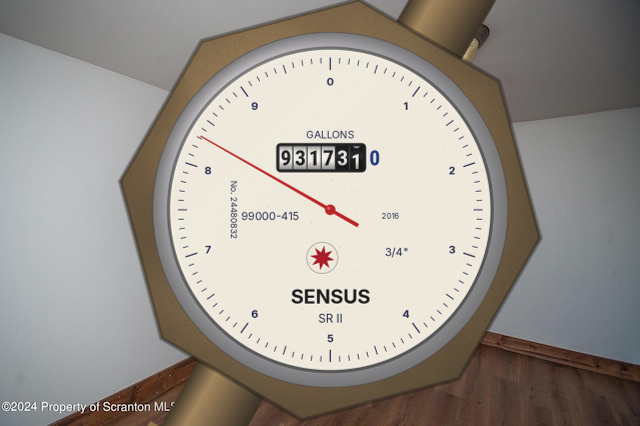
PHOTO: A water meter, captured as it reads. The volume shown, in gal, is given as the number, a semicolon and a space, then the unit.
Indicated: 9317308.3; gal
